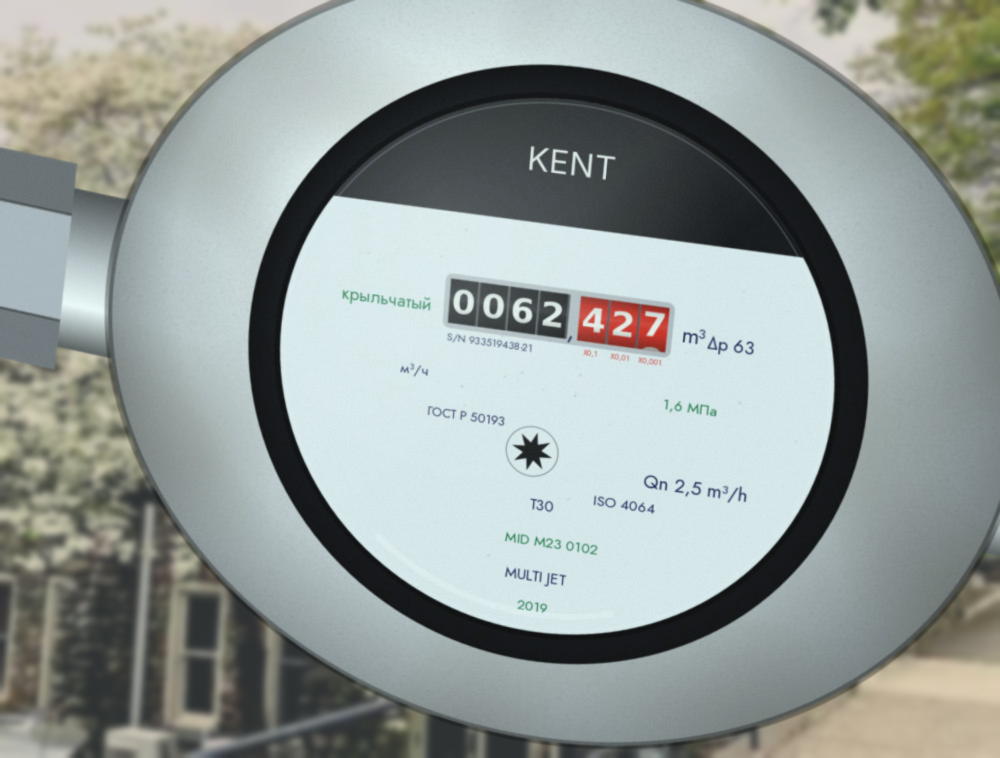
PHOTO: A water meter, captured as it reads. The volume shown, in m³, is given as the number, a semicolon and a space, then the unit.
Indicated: 62.427; m³
